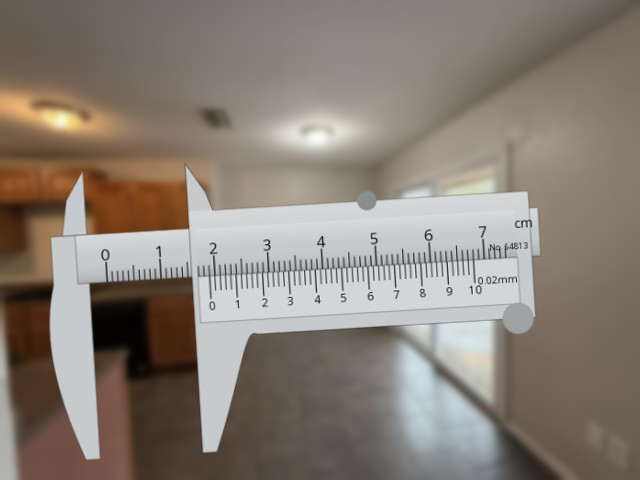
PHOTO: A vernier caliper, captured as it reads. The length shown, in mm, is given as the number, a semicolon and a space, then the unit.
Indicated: 19.0; mm
